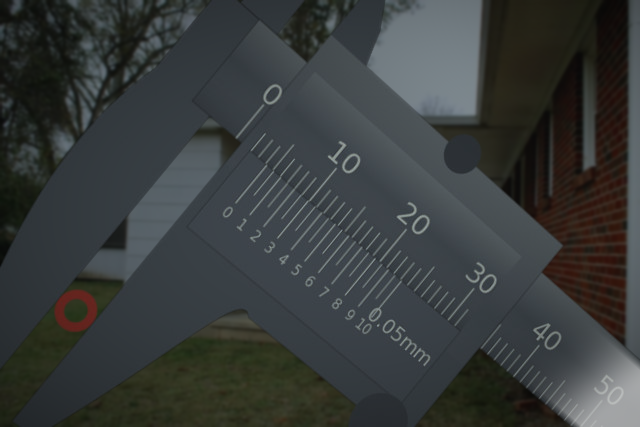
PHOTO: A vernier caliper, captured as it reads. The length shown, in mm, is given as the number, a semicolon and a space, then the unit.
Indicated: 4.2; mm
